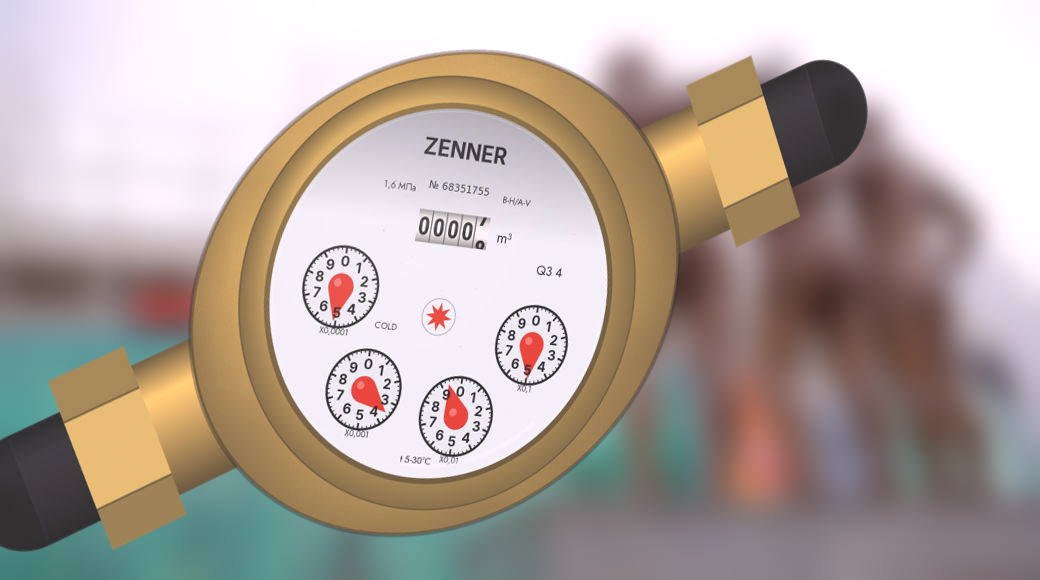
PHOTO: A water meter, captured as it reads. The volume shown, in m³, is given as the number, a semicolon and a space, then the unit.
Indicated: 7.4935; m³
